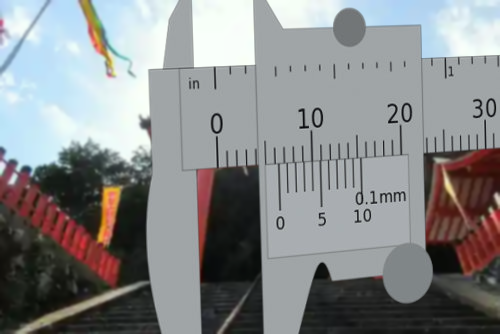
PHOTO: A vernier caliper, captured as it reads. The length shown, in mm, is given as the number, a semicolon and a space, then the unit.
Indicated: 6.4; mm
